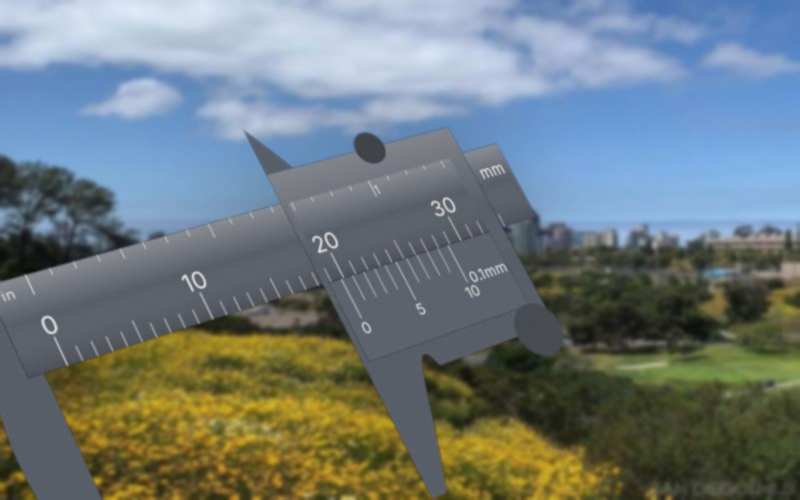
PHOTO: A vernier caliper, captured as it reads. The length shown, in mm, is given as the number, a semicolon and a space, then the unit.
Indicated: 19.8; mm
